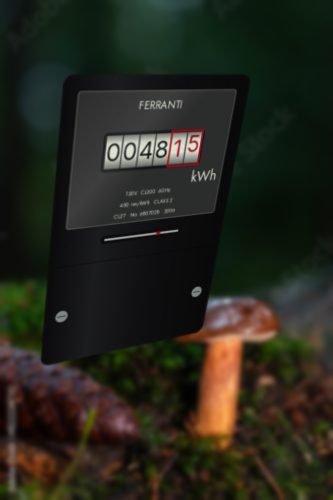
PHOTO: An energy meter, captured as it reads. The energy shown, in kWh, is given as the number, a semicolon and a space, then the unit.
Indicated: 48.15; kWh
